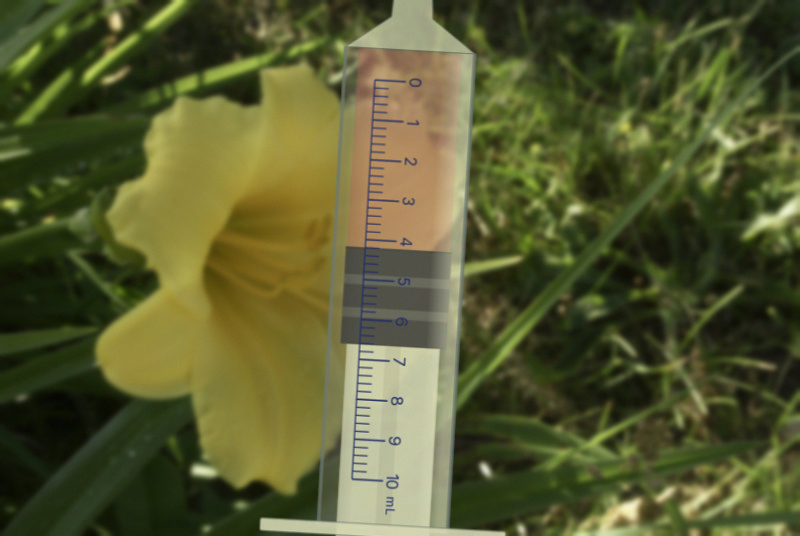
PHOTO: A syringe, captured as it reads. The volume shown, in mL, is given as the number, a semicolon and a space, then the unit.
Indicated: 4.2; mL
